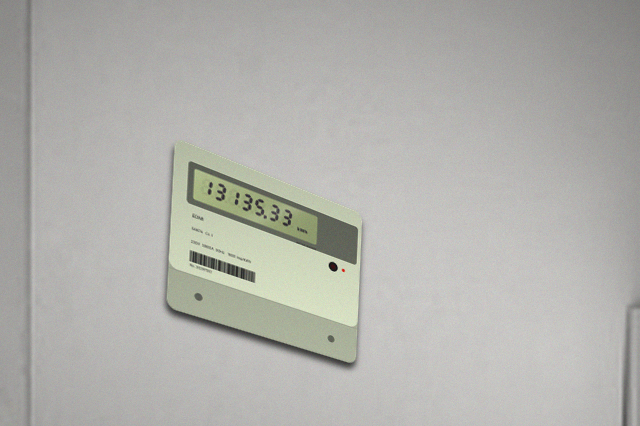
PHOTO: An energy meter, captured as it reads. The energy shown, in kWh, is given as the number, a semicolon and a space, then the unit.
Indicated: 13135.33; kWh
